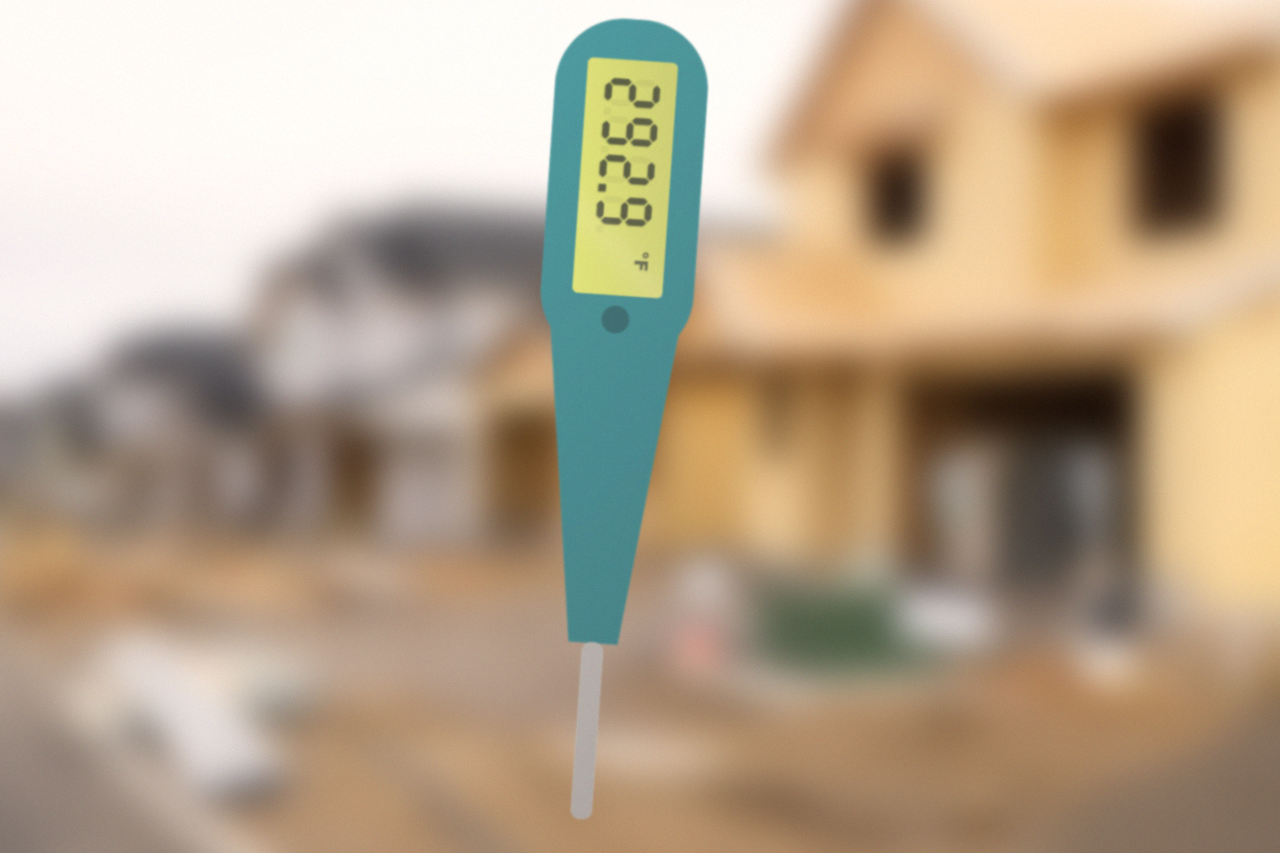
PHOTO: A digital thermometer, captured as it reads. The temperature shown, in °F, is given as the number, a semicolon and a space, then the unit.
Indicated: 292.9; °F
